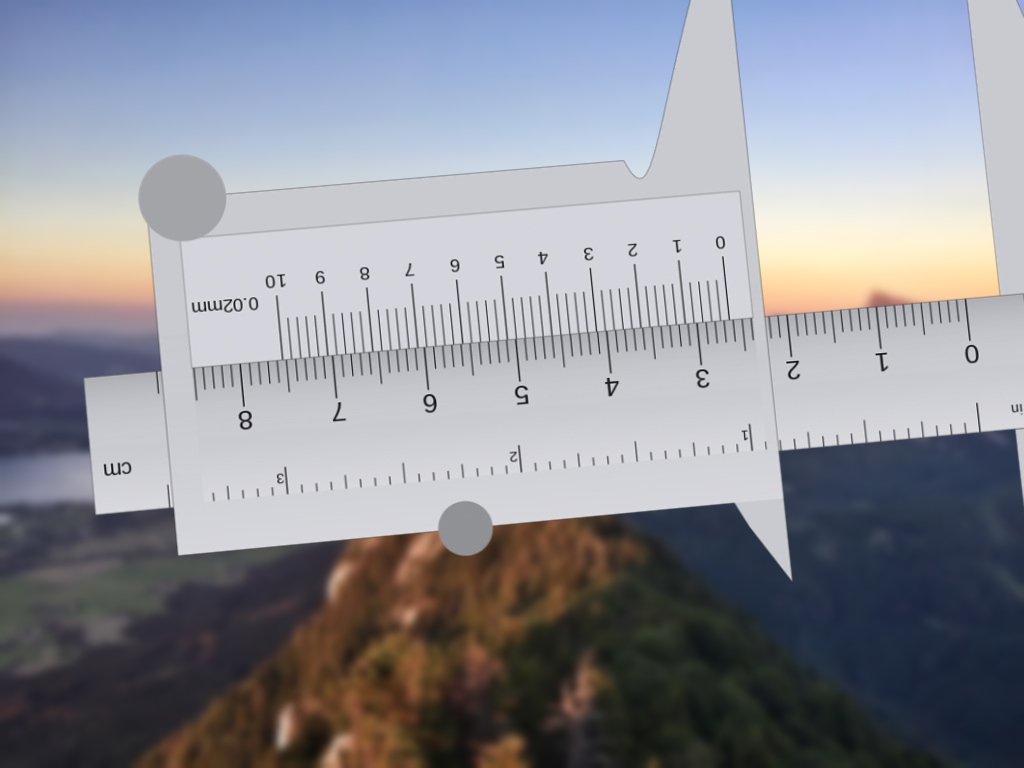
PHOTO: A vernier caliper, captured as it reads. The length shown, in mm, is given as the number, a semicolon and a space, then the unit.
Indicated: 26.4; mm
